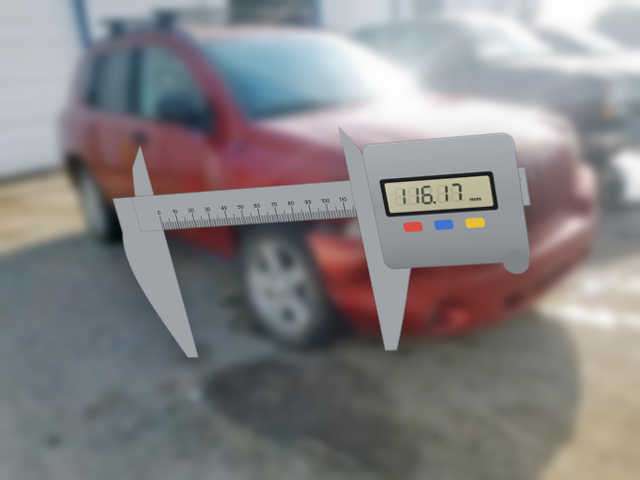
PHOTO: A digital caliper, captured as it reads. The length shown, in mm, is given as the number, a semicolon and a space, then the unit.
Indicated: 116.17; mm
